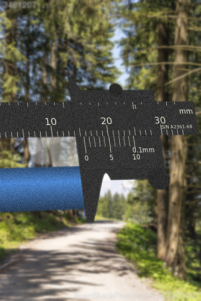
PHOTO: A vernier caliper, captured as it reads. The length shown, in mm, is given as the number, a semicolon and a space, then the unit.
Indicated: 15.6; mm
